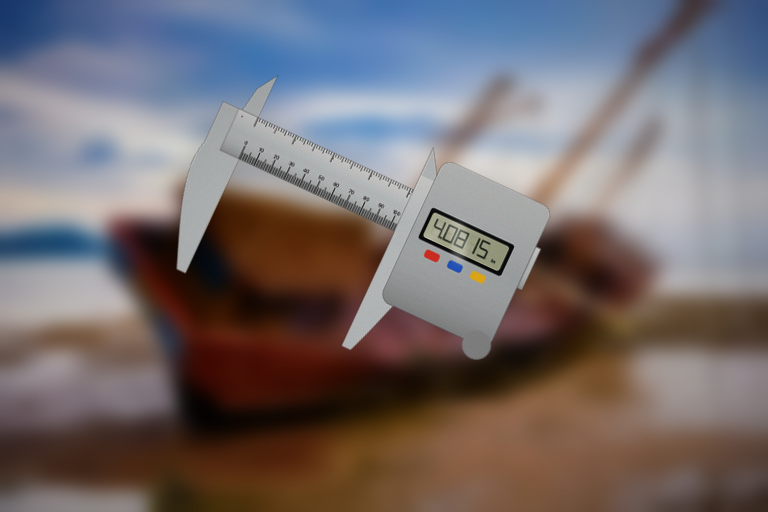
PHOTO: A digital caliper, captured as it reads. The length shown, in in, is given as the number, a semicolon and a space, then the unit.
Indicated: 4.0815; in
